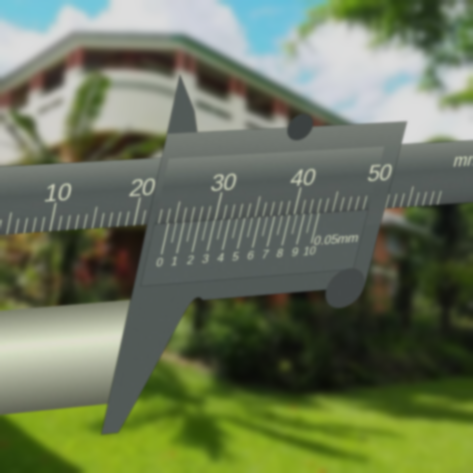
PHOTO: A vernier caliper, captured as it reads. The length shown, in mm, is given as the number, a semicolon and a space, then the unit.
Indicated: 24.2; mm
